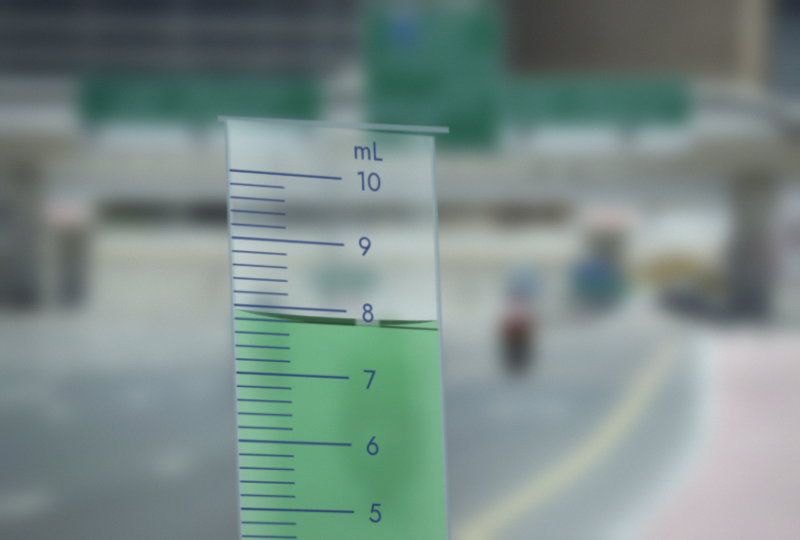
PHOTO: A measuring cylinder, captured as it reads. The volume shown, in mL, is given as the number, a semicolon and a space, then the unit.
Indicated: 7.8; mL
